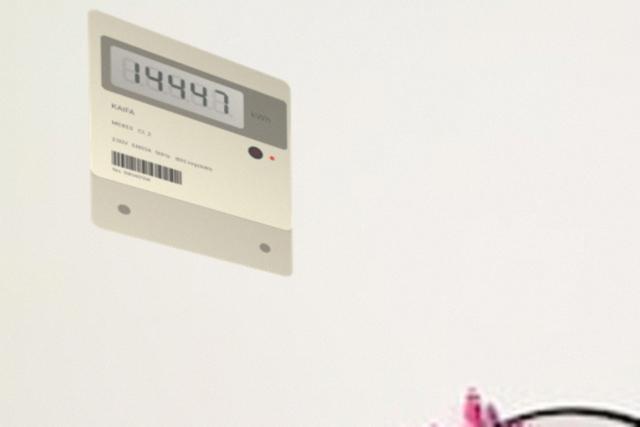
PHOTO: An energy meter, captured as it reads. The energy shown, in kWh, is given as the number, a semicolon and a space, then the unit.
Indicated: 14447; kWh
